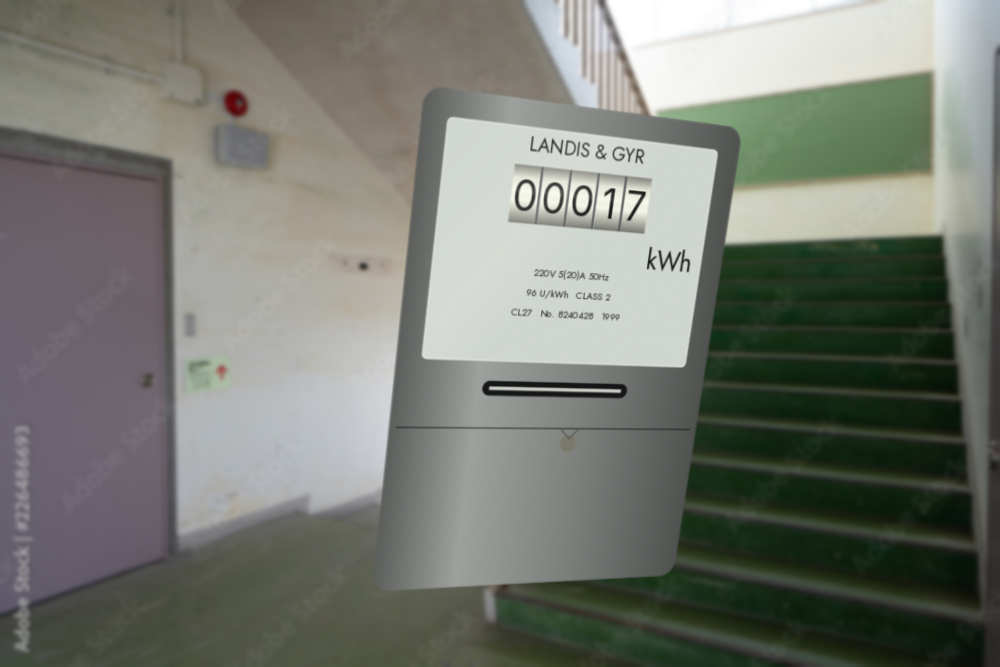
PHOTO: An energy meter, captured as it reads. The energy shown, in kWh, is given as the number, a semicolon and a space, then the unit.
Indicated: 17; kWh
